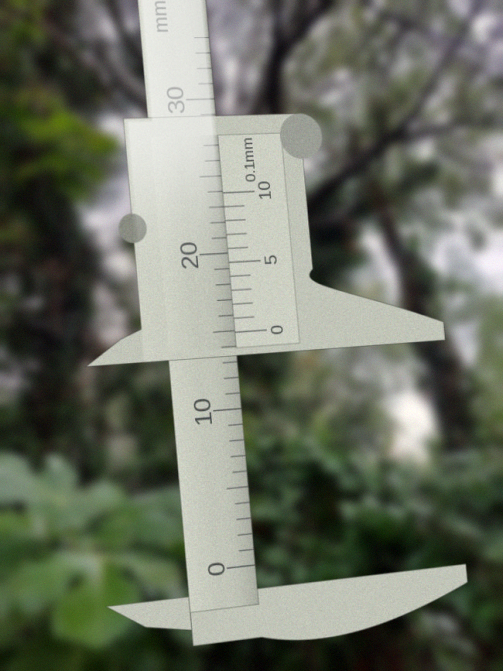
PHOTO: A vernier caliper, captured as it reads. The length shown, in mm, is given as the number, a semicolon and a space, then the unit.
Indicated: 14.9; mm
